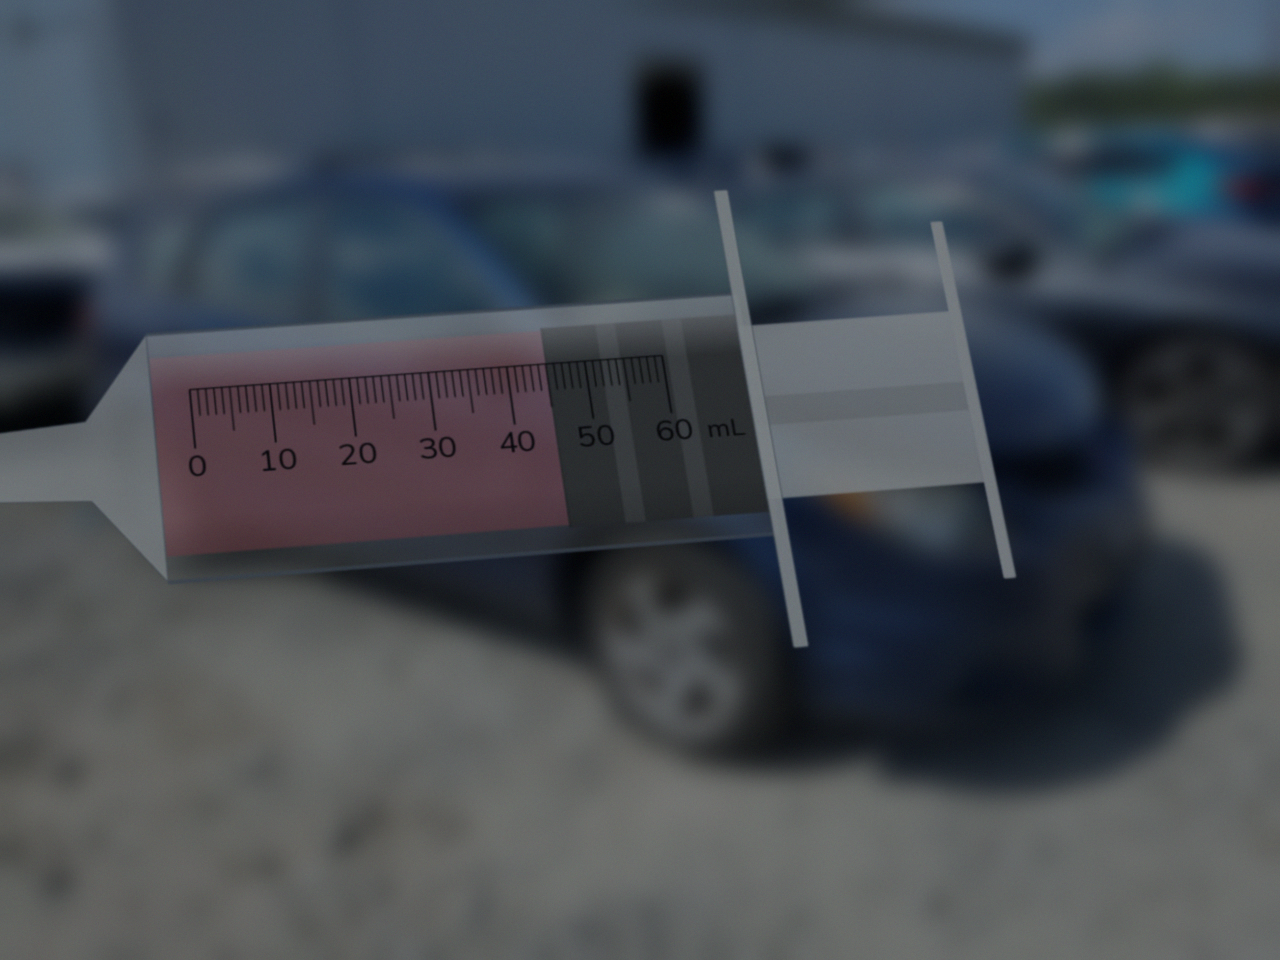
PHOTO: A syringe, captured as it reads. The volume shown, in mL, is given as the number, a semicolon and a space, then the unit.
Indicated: 45; mL
